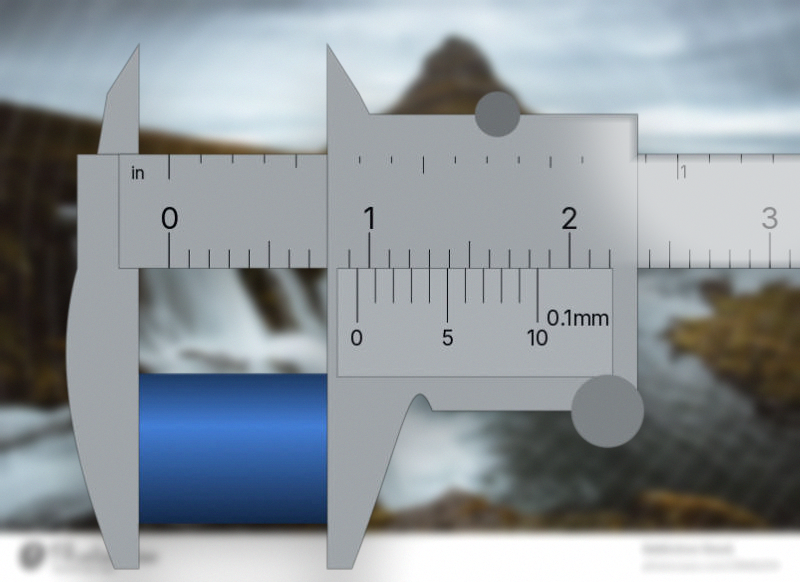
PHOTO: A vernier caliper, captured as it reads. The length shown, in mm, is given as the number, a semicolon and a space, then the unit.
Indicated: 9.4; mm
